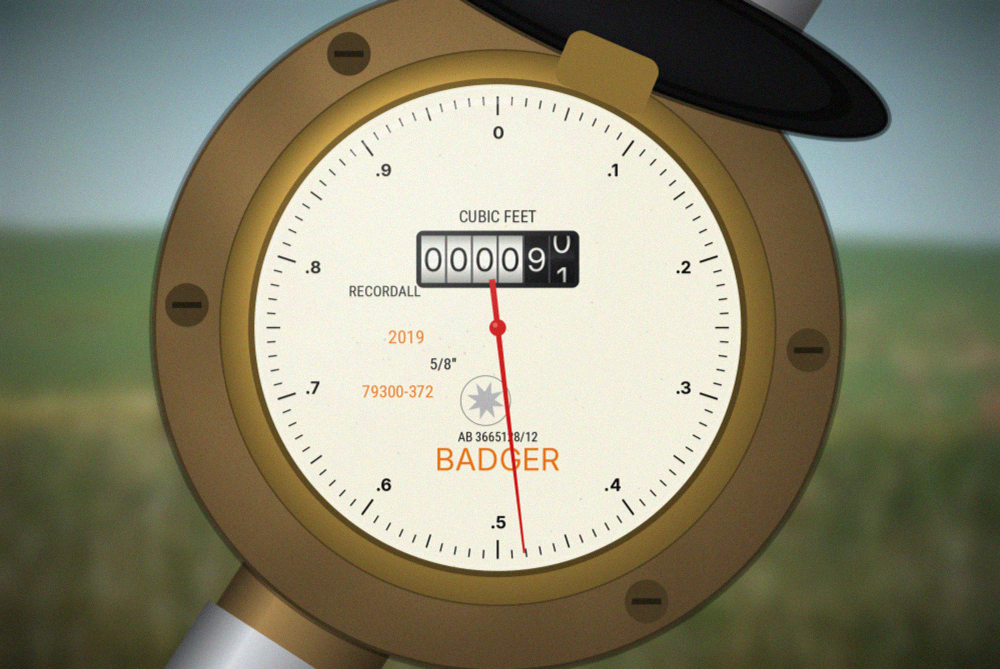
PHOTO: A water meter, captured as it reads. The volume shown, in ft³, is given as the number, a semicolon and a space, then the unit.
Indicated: 90.48; ft³
